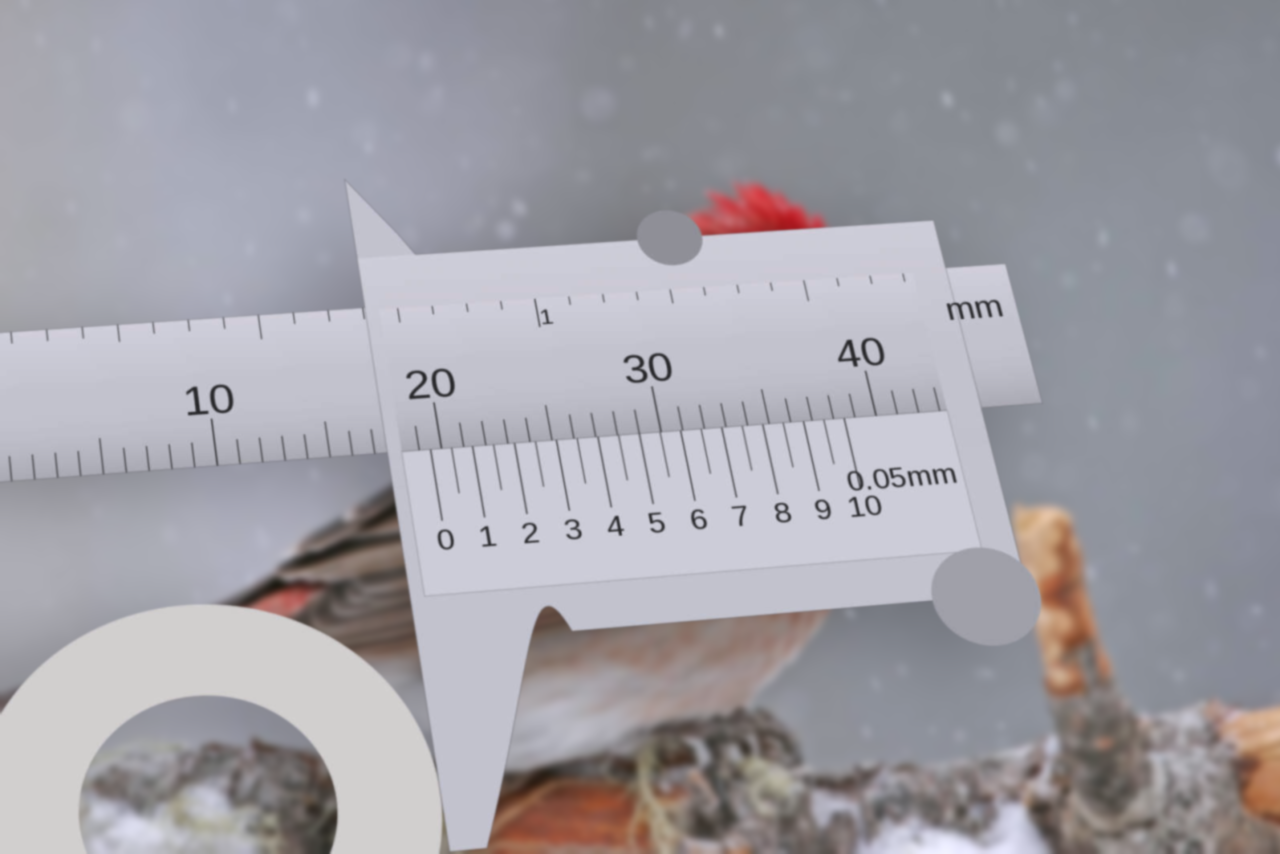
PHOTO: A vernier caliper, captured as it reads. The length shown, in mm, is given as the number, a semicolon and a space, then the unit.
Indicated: 19.5; mm
